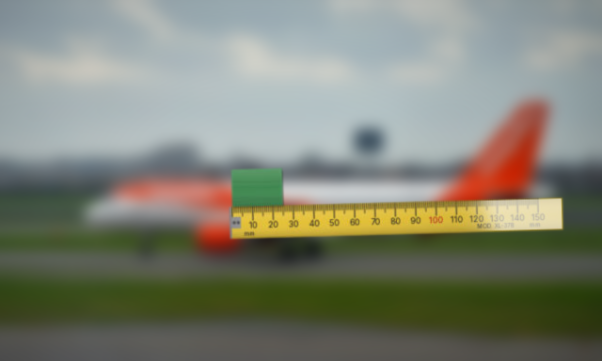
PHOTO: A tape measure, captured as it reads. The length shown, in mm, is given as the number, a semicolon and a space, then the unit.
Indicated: 25; mm
